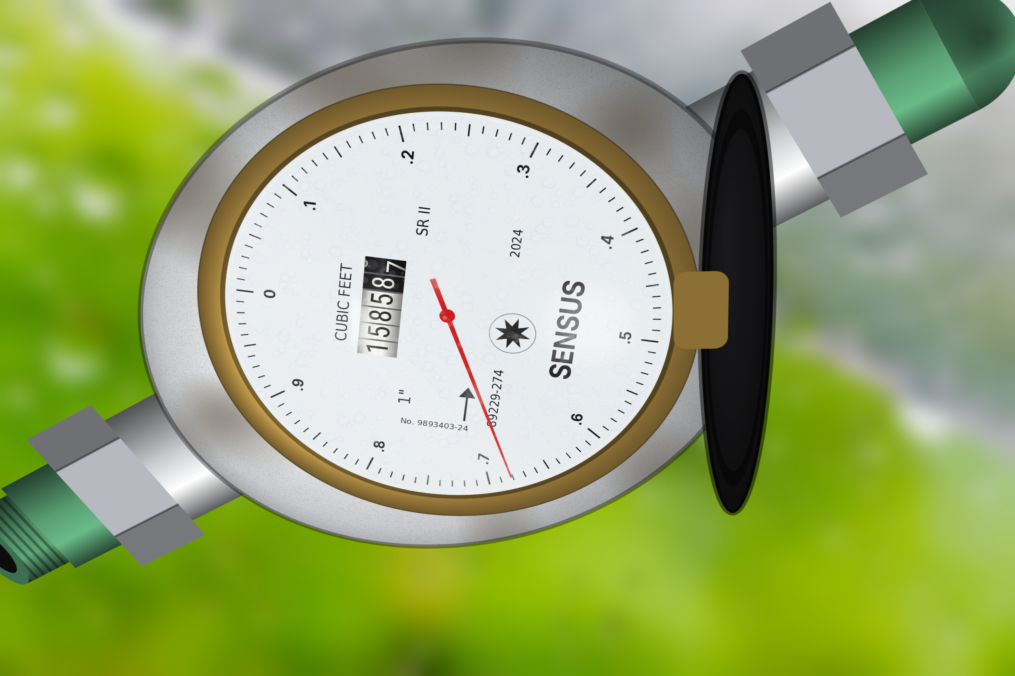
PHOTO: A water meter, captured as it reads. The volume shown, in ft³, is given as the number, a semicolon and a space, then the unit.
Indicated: 158586.68; ft³
